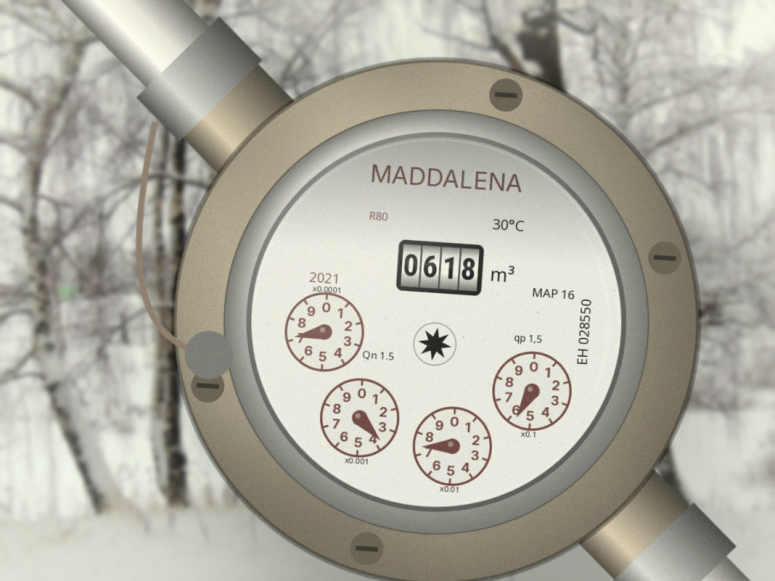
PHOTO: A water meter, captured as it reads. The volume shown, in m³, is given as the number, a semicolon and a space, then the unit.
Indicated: 618.5737; m³
